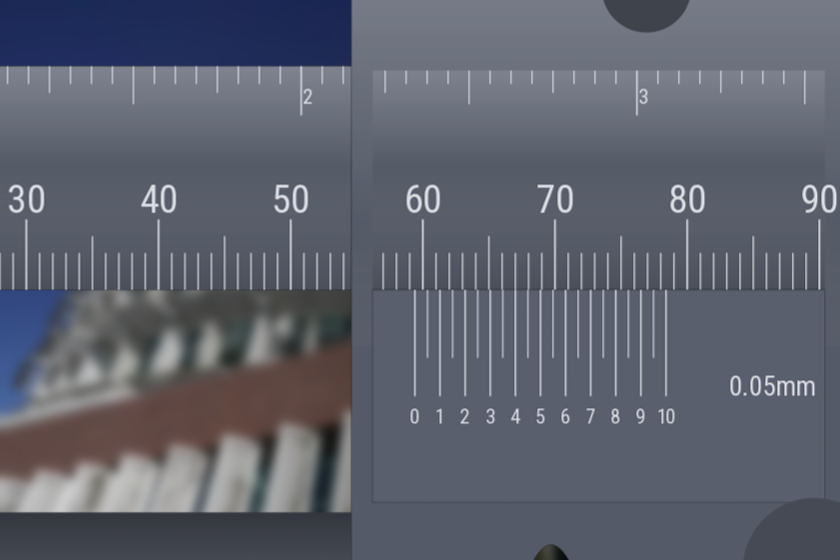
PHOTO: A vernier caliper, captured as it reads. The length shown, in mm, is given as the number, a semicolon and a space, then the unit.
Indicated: 59.4; mm
